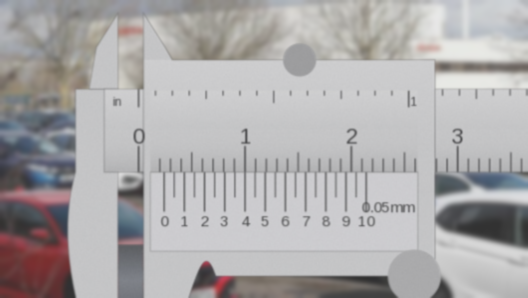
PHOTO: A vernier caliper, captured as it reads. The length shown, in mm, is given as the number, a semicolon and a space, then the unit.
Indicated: 2.4; mm
